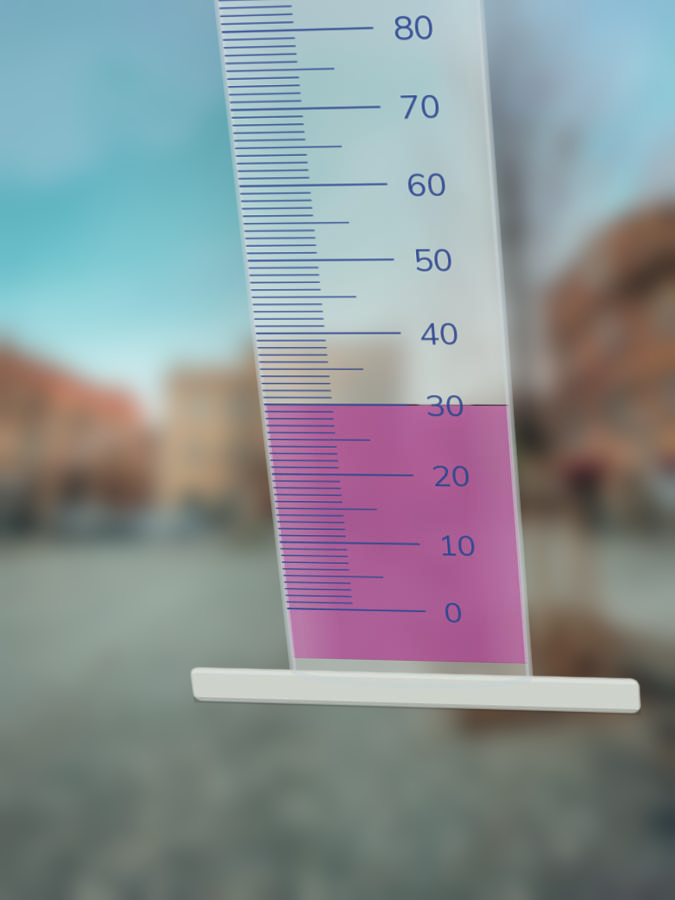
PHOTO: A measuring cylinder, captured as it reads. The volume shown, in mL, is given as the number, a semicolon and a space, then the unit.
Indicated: 30; mL
